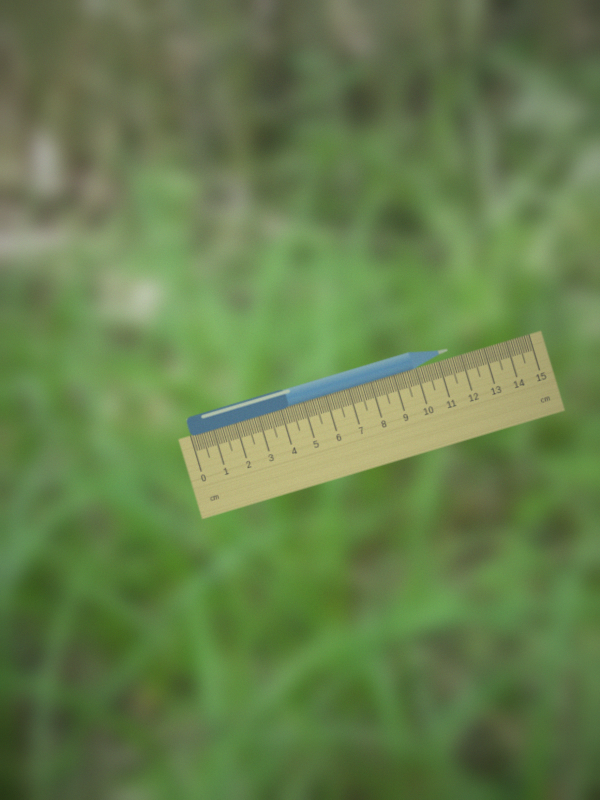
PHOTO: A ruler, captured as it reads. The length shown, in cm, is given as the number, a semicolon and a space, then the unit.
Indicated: 11.5; cm
